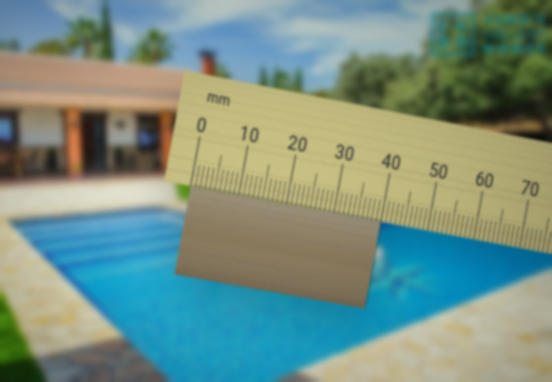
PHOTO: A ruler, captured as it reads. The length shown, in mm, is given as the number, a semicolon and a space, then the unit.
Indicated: 40; mm
